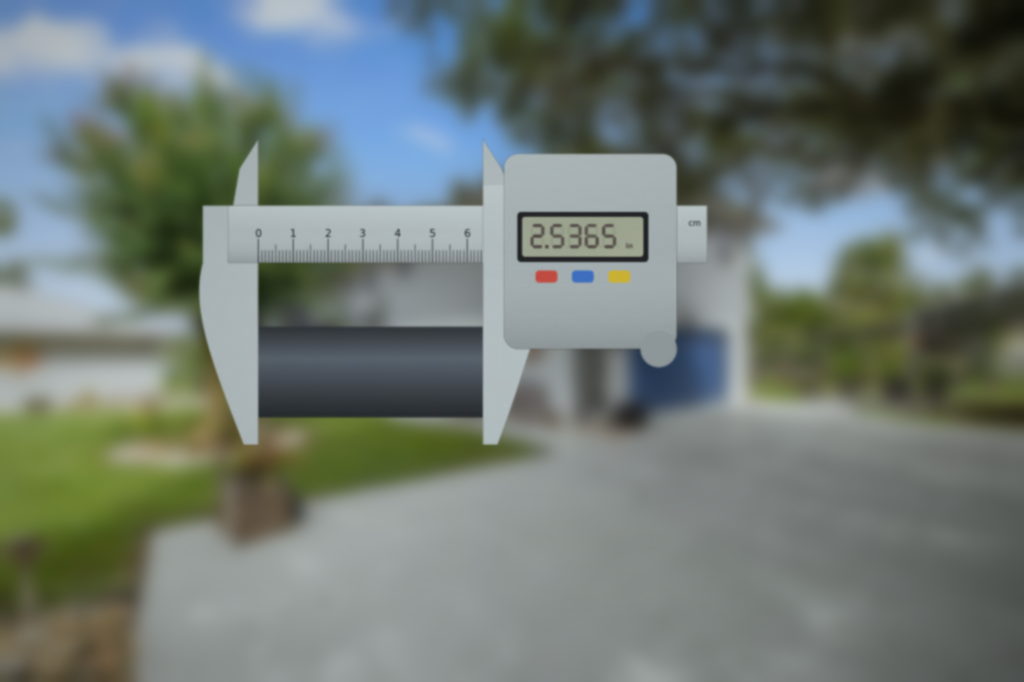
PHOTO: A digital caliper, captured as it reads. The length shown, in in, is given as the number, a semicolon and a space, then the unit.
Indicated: 2.5365; in
